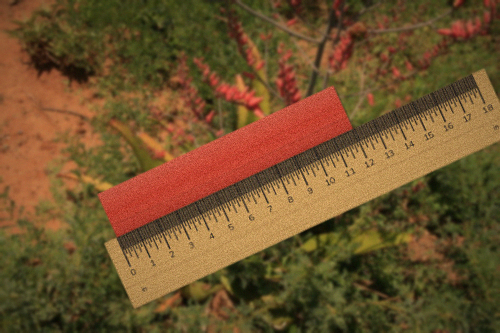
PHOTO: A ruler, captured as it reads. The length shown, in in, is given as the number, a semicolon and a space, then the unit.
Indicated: 12; in
